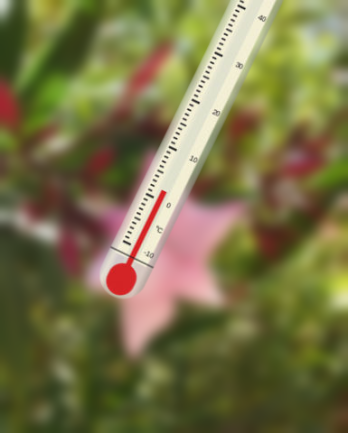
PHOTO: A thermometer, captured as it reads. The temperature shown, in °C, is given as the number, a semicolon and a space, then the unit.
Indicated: 2; °C
